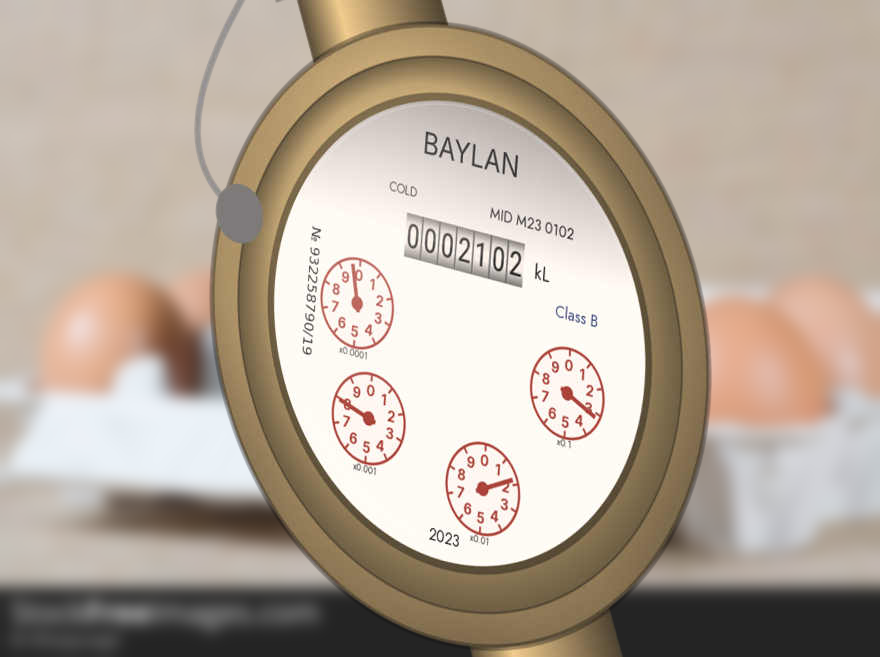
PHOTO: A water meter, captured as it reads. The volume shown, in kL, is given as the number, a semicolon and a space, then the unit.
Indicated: 2102.3179; kL
